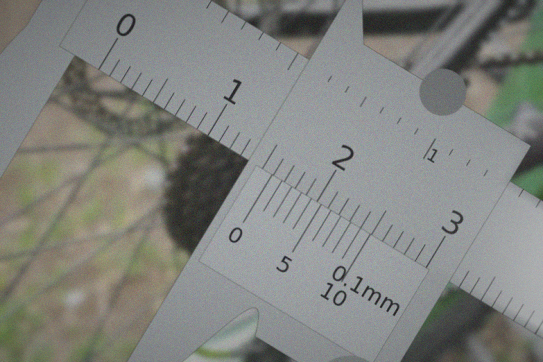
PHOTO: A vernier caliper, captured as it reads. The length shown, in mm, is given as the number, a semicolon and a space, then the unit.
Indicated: 15.9; mm
